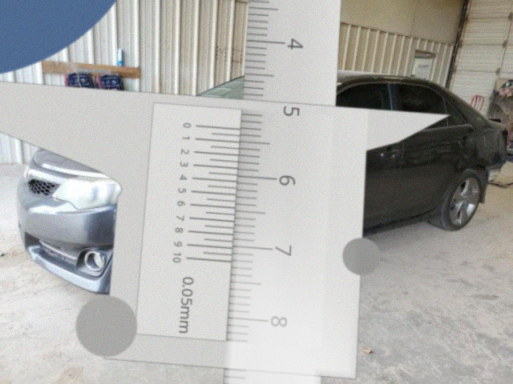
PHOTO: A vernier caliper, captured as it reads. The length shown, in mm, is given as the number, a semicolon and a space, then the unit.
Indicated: 53.2; mm
